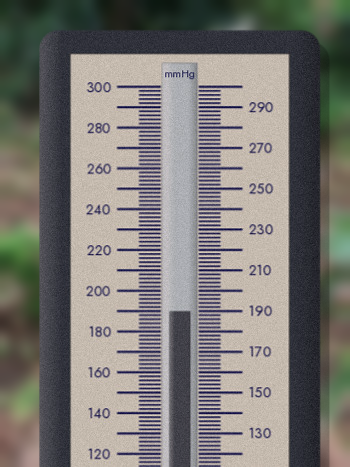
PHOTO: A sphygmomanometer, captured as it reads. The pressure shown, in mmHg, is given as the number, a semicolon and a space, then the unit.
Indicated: 190; mmHg
